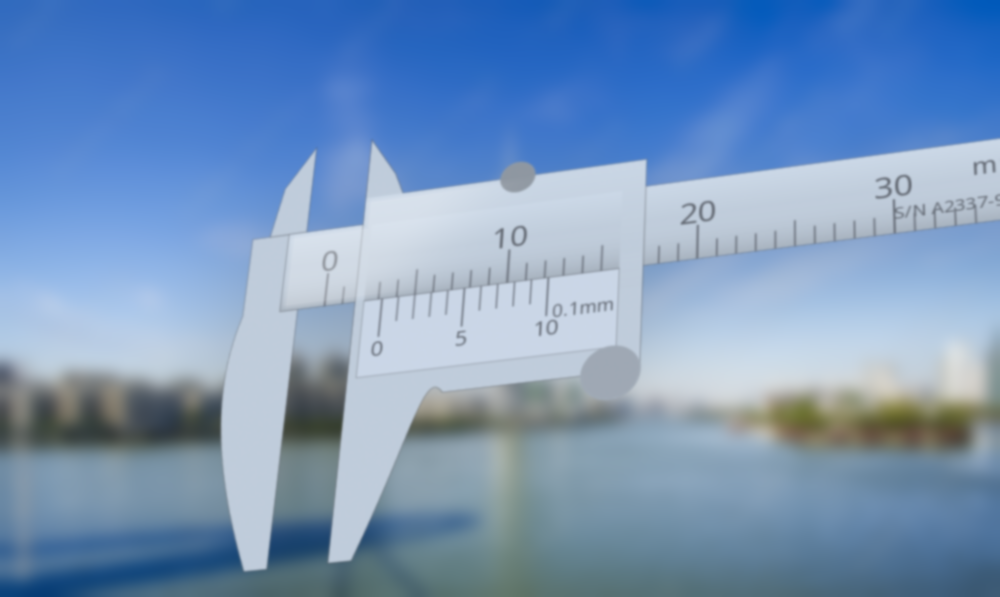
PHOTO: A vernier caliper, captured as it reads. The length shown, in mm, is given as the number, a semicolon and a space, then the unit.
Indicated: 3.2; mm
